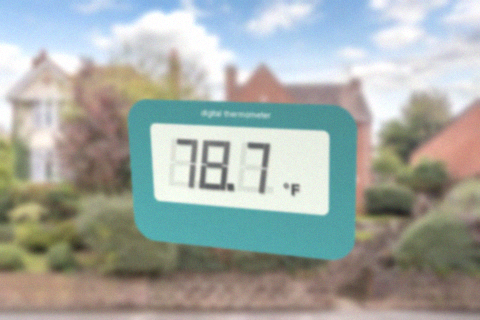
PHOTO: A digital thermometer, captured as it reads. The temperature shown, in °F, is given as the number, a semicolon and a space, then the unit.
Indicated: 78.7; °F
